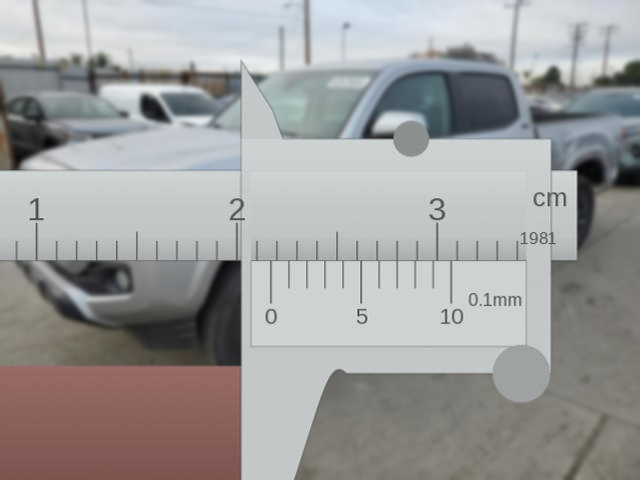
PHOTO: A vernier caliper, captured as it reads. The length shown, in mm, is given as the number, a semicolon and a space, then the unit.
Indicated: 21.7; mm
